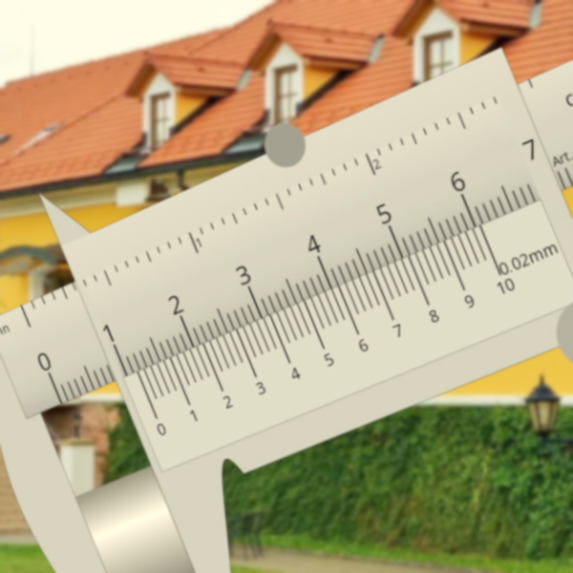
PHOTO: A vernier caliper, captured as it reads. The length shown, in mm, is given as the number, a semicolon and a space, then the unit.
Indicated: 11.6; mm
